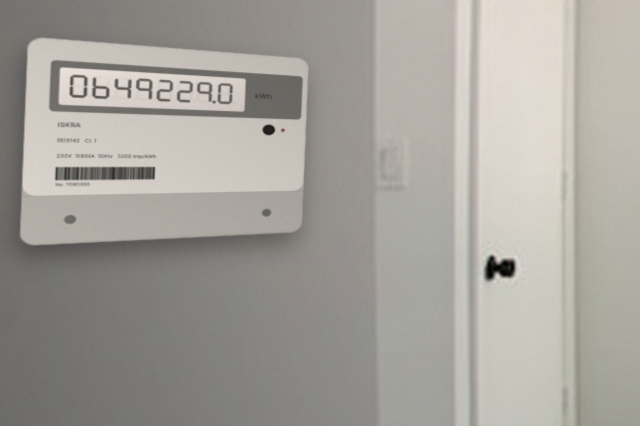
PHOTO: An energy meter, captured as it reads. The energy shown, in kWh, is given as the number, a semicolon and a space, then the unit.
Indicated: 649229.0; kWh
